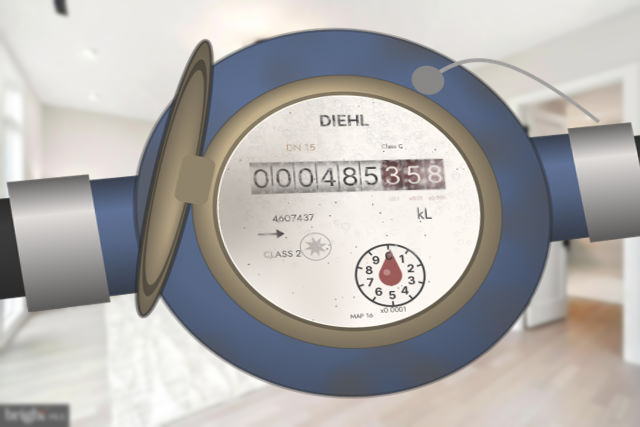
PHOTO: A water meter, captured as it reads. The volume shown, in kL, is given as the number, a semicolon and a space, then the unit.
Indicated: 485.3580; kL
